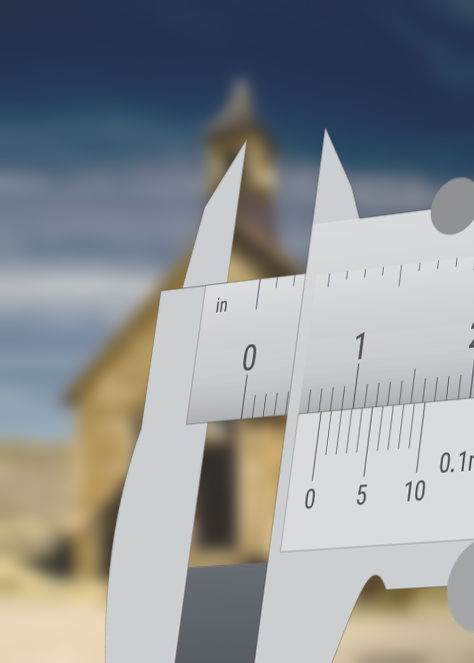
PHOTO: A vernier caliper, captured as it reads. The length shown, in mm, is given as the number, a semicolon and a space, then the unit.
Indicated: 7.2; mm
